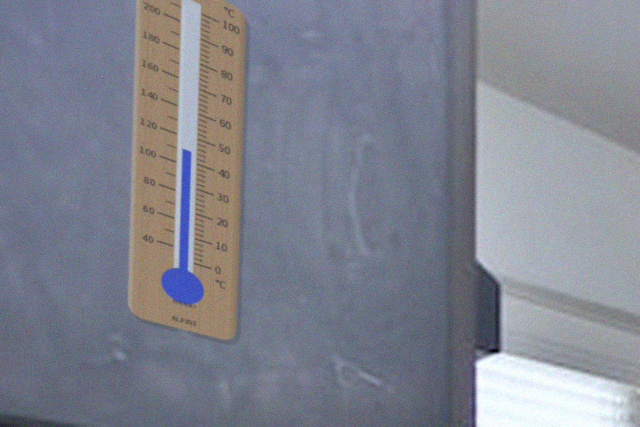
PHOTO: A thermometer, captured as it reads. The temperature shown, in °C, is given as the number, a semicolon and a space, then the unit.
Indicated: 44; °C
